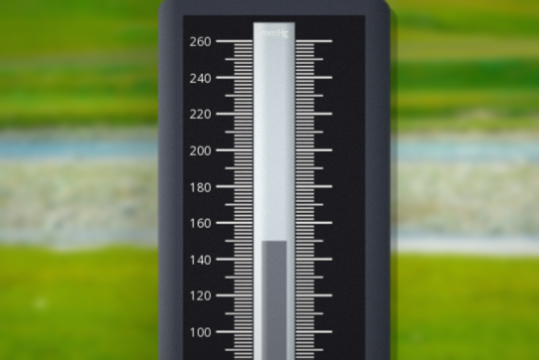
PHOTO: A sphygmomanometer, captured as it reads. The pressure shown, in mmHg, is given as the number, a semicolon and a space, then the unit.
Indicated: 150; mmHg
